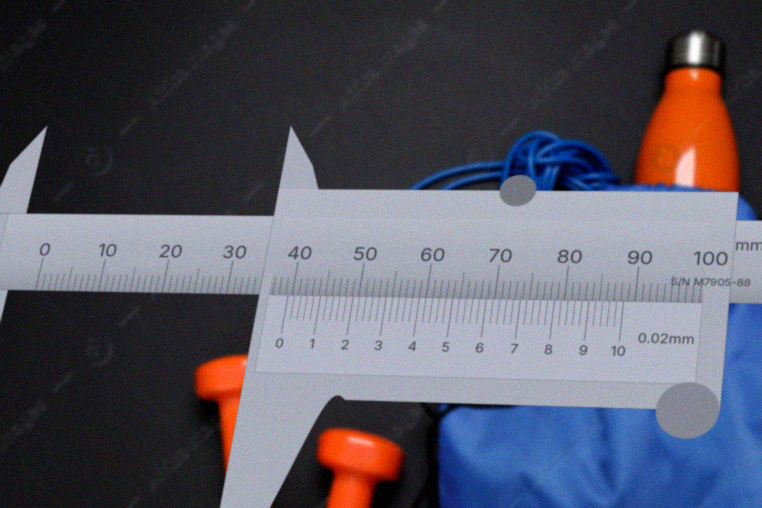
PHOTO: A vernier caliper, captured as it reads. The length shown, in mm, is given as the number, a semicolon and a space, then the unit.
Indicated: 39.4; mm
